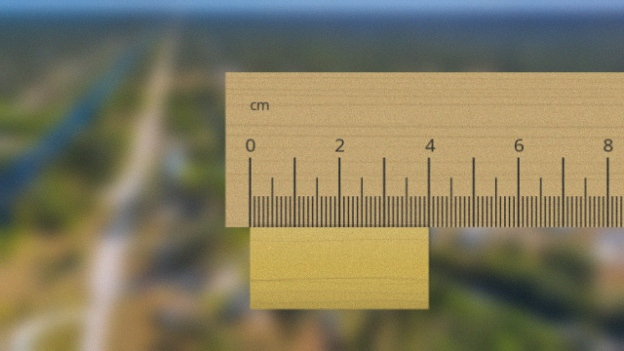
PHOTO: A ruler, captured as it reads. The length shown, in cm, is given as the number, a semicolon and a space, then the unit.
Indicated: 4; cm
